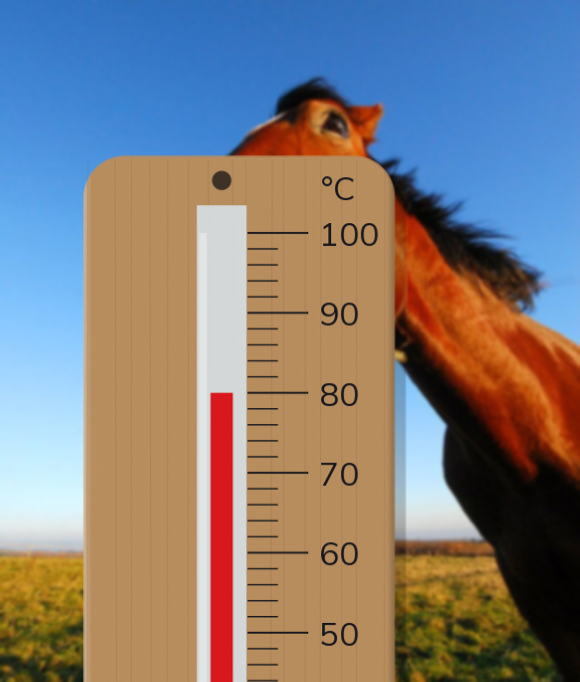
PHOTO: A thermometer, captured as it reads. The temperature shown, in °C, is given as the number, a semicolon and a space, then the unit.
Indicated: 80; °C
